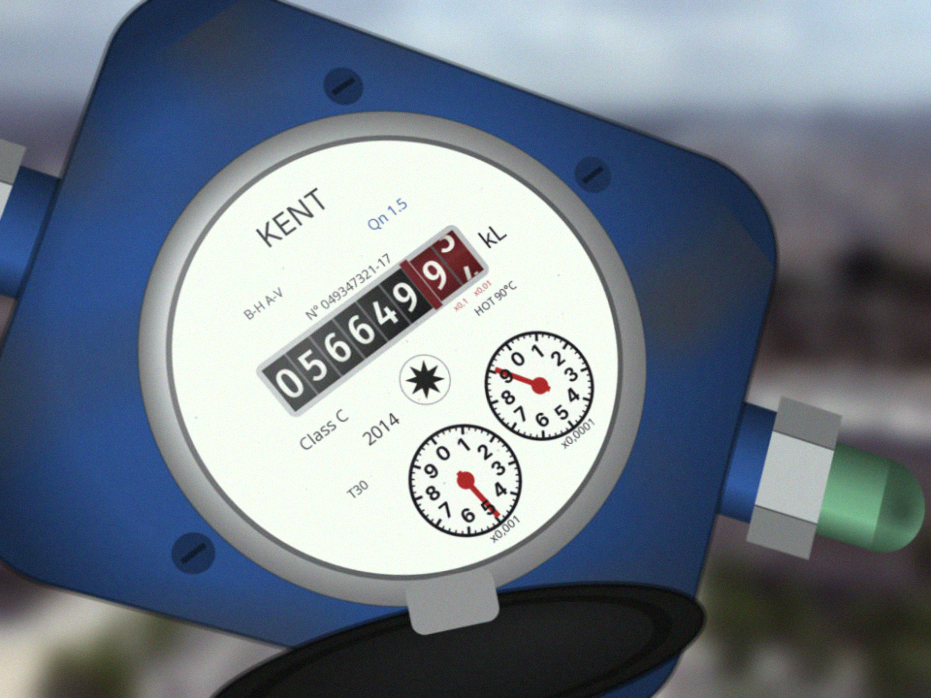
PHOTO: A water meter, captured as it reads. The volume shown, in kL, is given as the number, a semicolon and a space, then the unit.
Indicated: 56649.9349; kL
